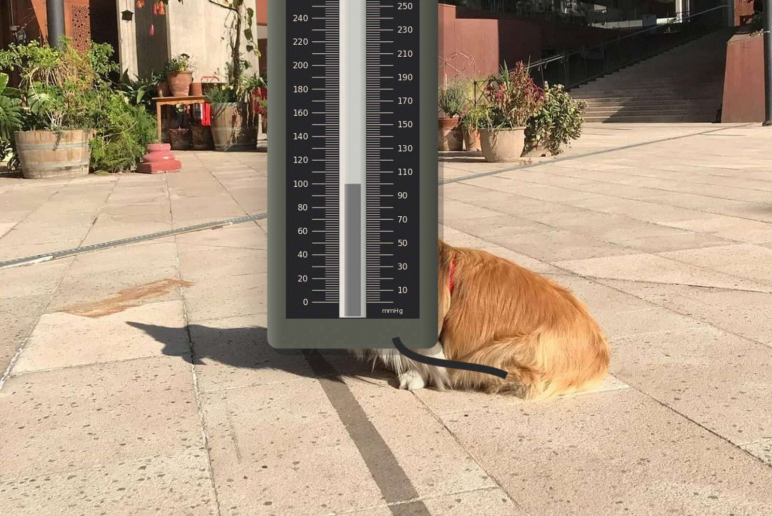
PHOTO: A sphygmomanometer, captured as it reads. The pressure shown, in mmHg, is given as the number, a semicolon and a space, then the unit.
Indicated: 100; mmHg
